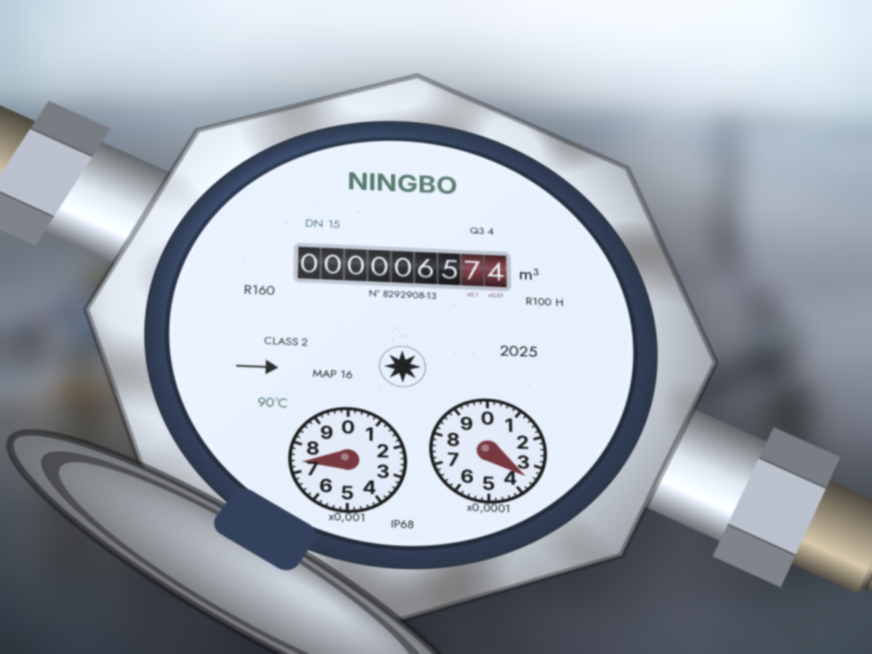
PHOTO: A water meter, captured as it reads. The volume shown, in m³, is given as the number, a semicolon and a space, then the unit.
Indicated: 65.7473; m³
